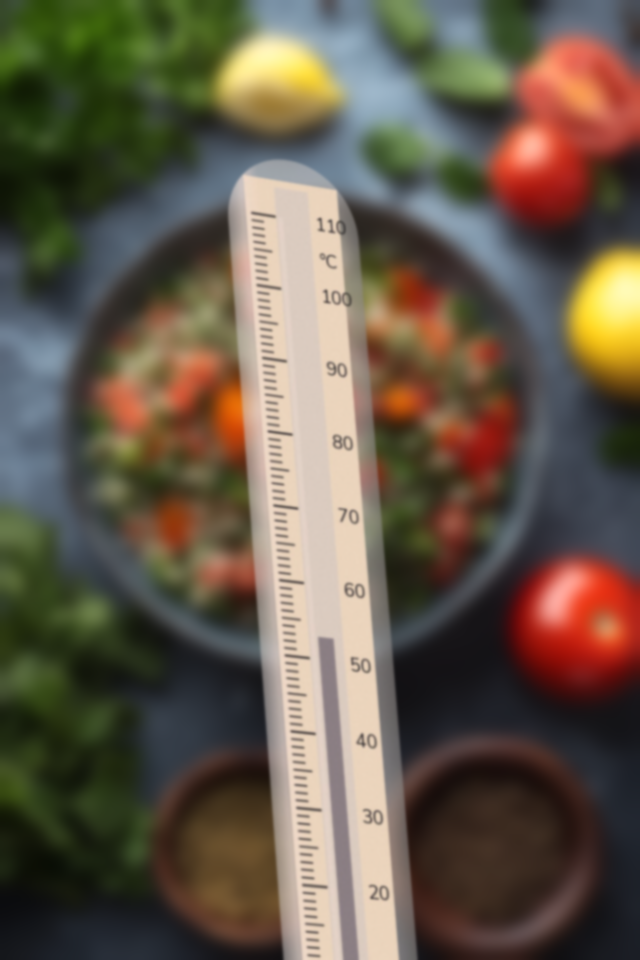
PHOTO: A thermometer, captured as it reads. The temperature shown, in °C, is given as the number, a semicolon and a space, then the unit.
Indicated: 53; °C
